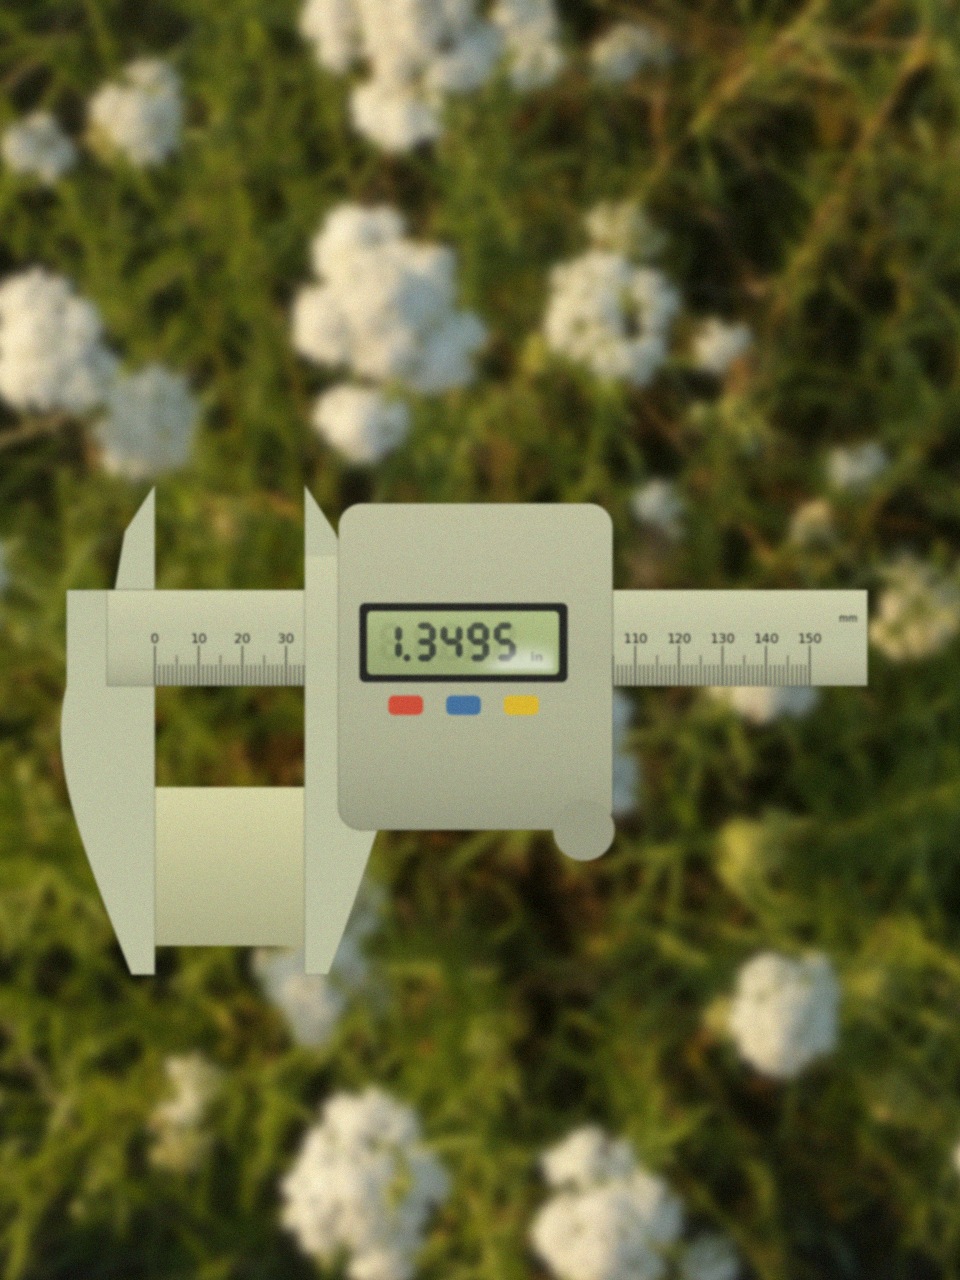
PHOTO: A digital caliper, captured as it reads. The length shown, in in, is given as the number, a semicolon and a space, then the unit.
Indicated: 1.3495; in
